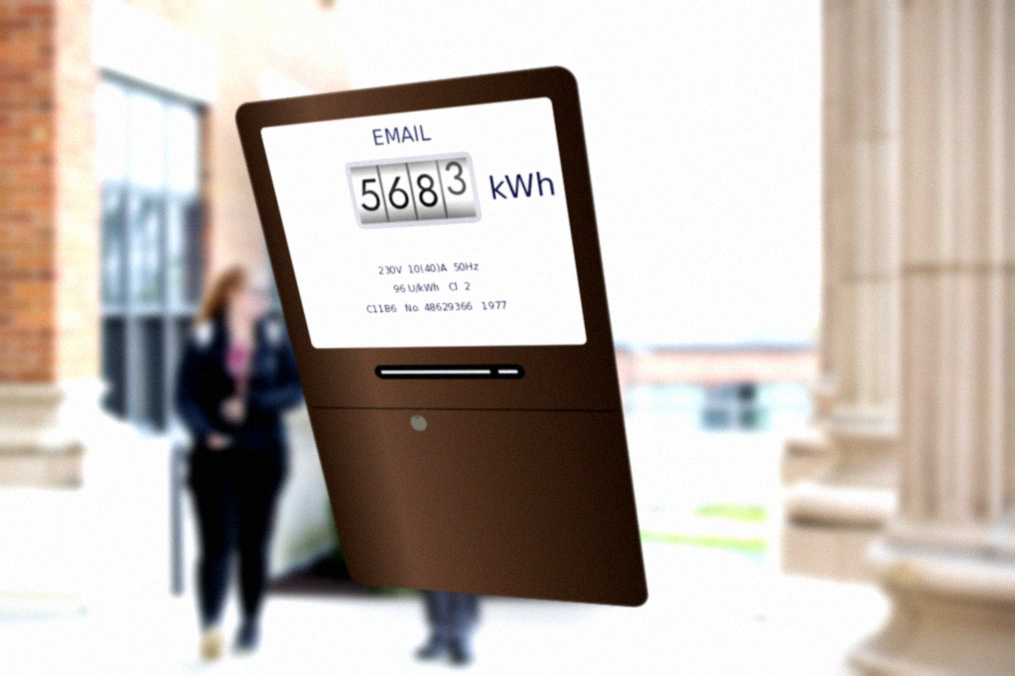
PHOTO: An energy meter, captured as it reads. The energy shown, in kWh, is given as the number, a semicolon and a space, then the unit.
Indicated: 5683; kWh
